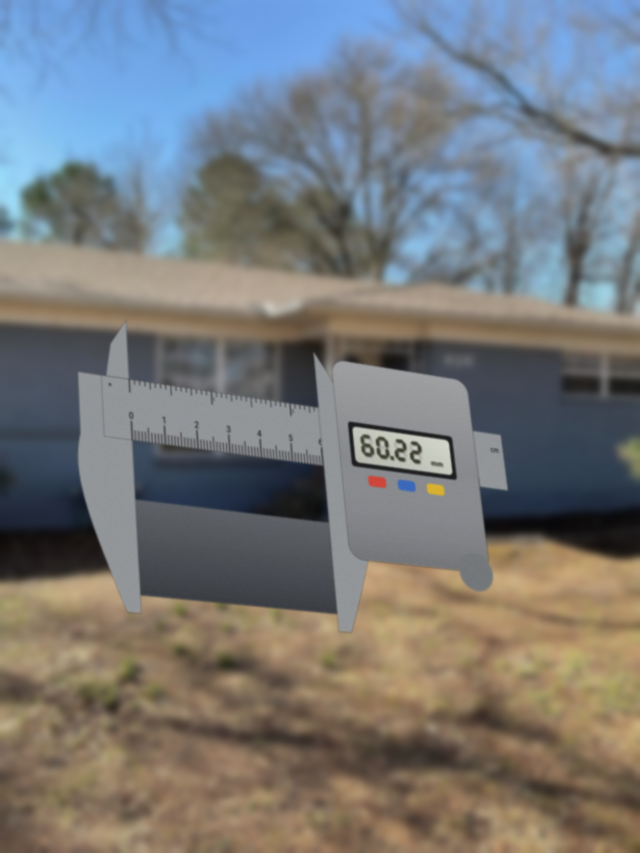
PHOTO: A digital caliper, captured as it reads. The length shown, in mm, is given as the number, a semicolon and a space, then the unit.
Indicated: 60.22; mm
